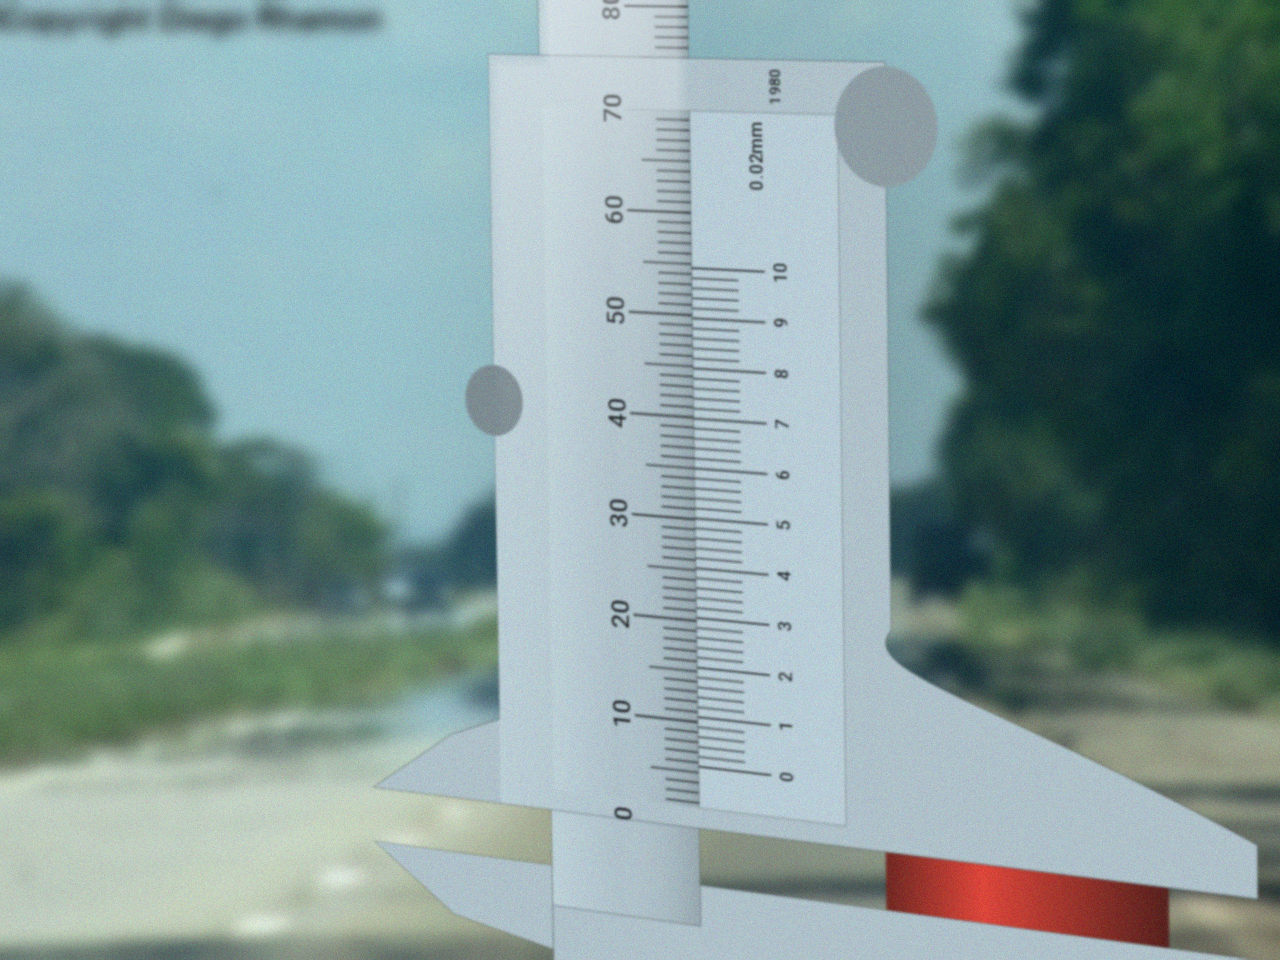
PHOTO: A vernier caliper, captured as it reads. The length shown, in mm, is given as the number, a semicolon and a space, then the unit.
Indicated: 5.6; mm
